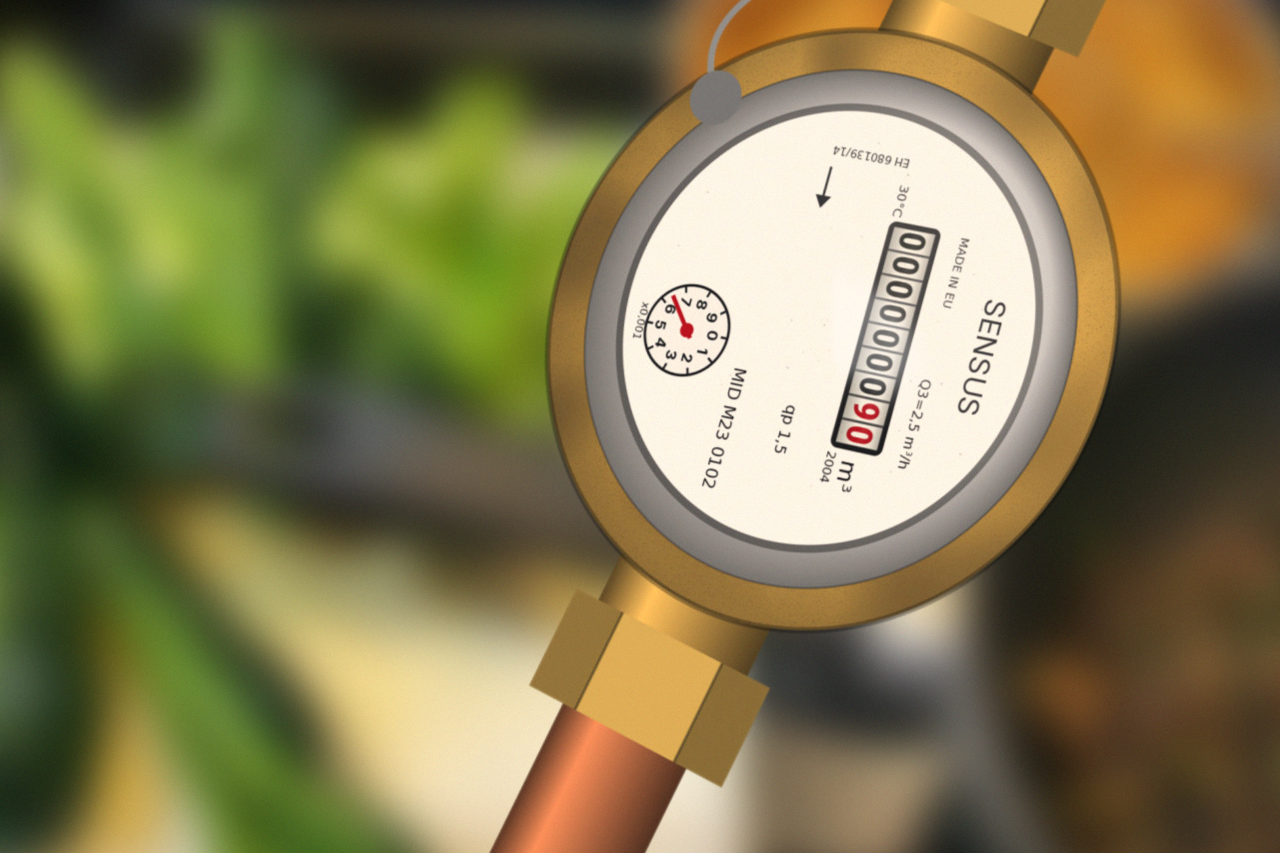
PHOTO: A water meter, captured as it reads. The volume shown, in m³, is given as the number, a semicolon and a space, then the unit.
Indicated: 0.906; m³
